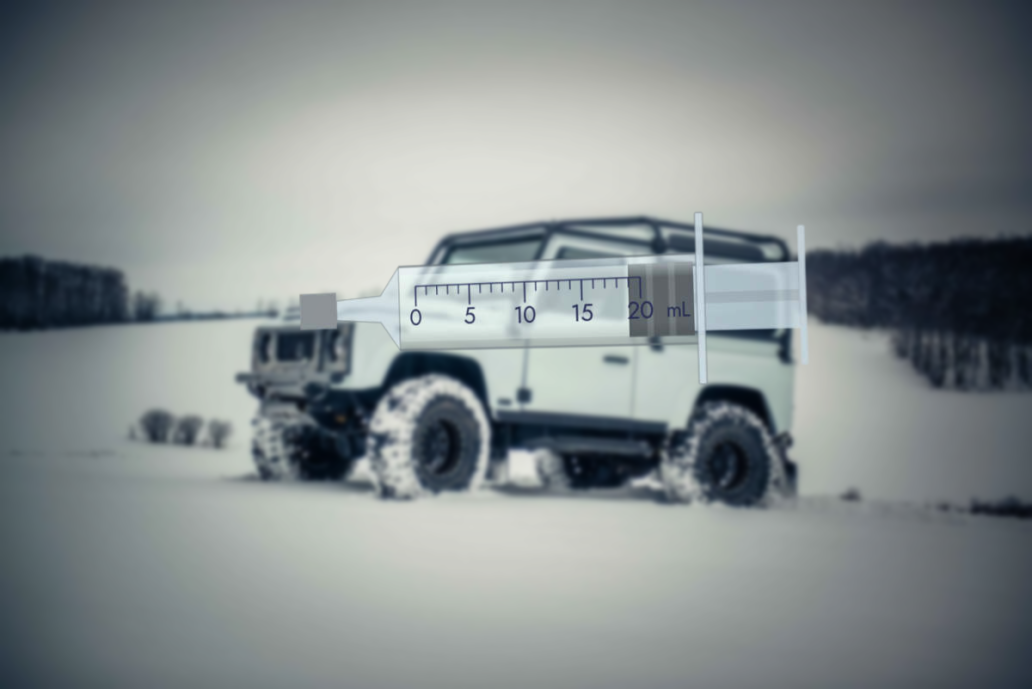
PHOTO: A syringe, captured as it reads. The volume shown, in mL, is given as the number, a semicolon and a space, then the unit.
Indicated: 19; mL
